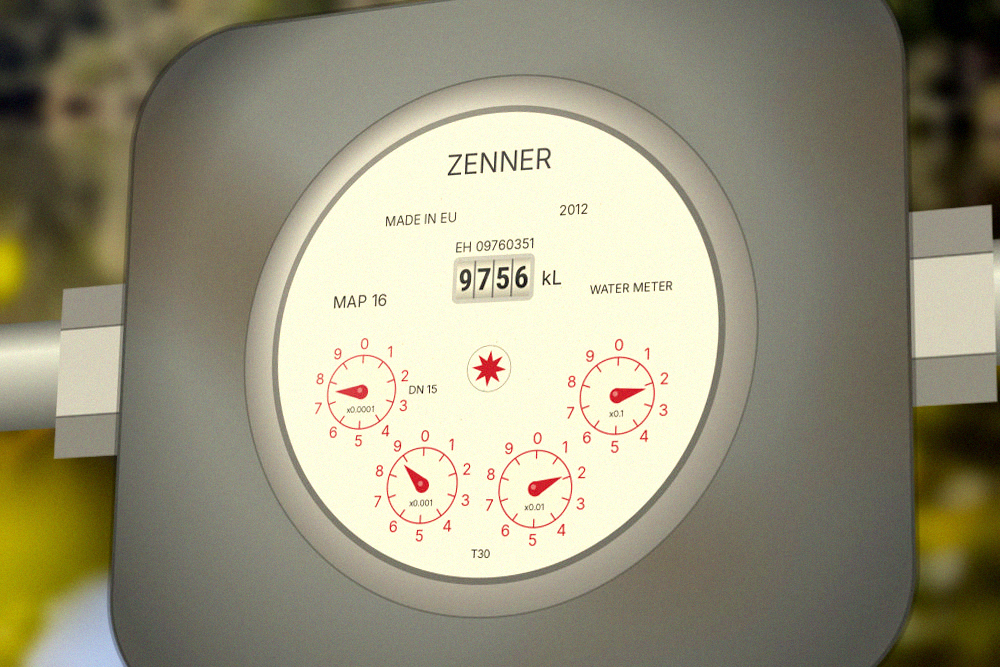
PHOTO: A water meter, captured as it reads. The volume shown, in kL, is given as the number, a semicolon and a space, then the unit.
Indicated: 9756.2187; kL
